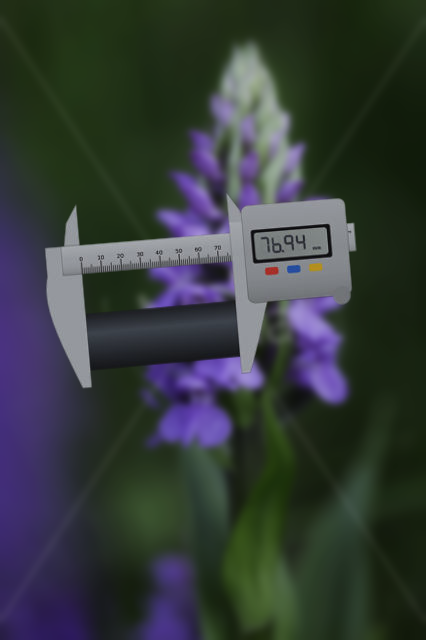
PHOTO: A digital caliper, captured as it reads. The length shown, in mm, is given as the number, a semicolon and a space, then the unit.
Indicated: 76.94; mm
